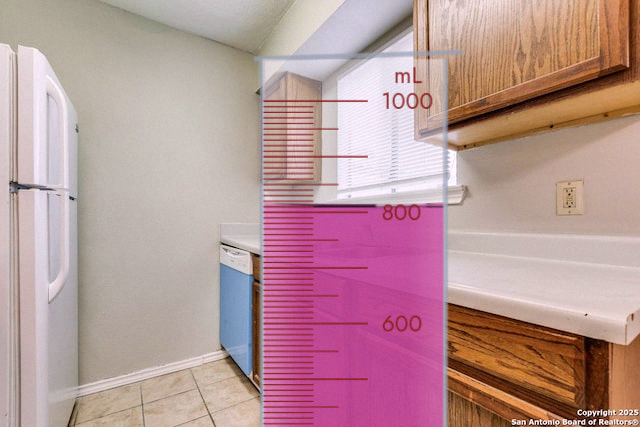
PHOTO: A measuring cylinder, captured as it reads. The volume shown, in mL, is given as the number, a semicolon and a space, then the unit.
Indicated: 810; mL
